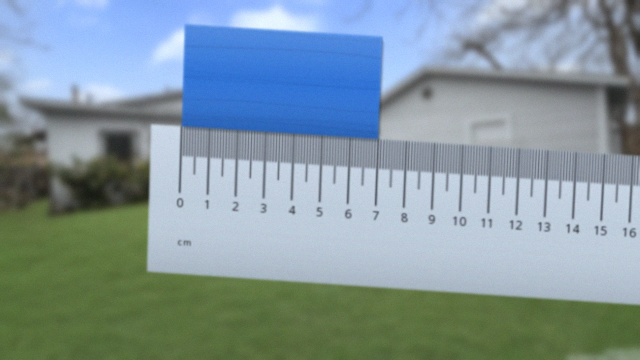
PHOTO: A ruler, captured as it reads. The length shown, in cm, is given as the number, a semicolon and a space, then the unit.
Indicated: 7; cm
